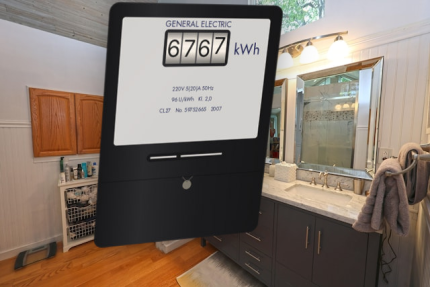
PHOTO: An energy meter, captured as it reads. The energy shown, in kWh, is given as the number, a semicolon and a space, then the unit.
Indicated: 6767; kWh
